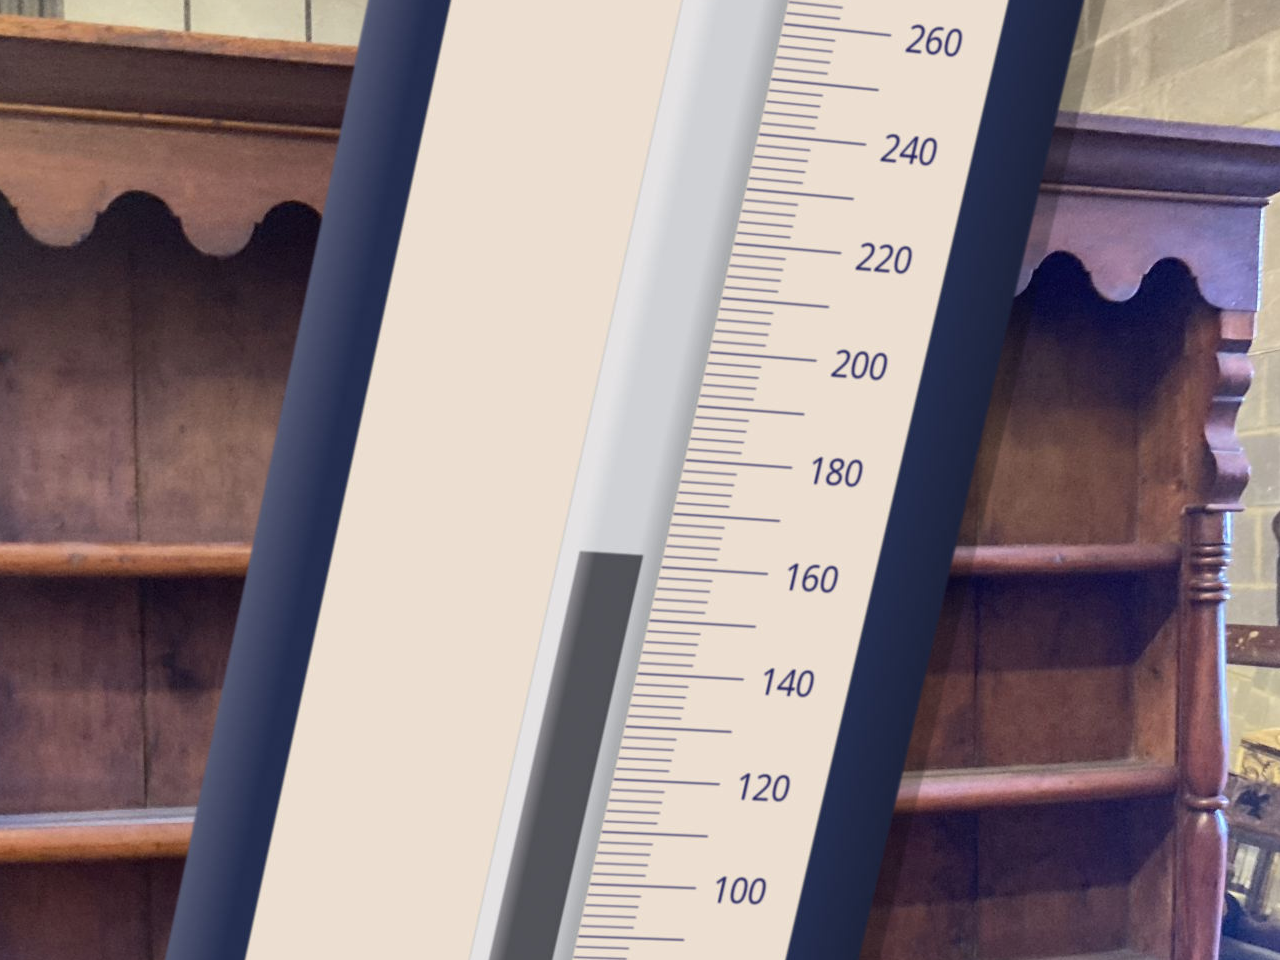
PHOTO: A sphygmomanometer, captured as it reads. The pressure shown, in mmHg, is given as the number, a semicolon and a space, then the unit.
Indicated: 162; mmHg
